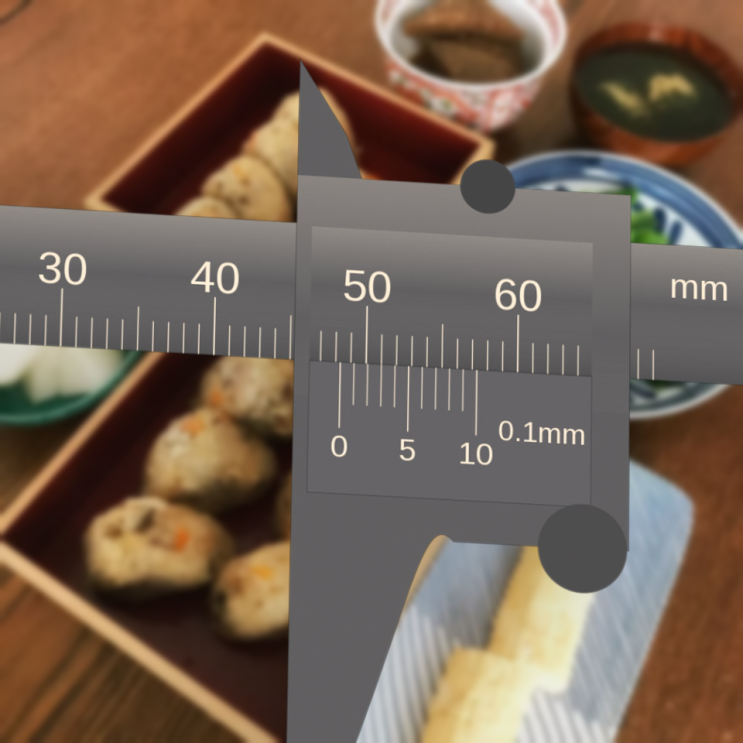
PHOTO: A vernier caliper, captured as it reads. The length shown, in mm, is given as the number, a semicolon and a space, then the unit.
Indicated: 48.3; mm
